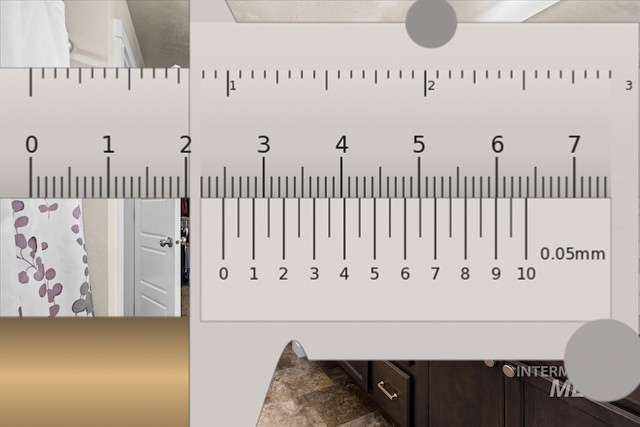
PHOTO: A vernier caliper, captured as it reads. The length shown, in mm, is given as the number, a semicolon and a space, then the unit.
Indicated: 24.8; mm
